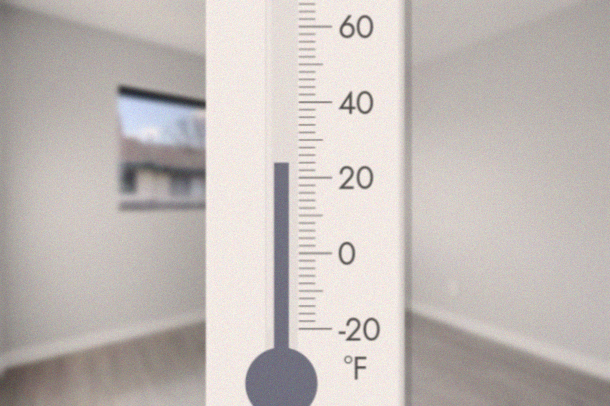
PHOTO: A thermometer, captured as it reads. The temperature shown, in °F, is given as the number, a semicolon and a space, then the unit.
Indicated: 24; °F
